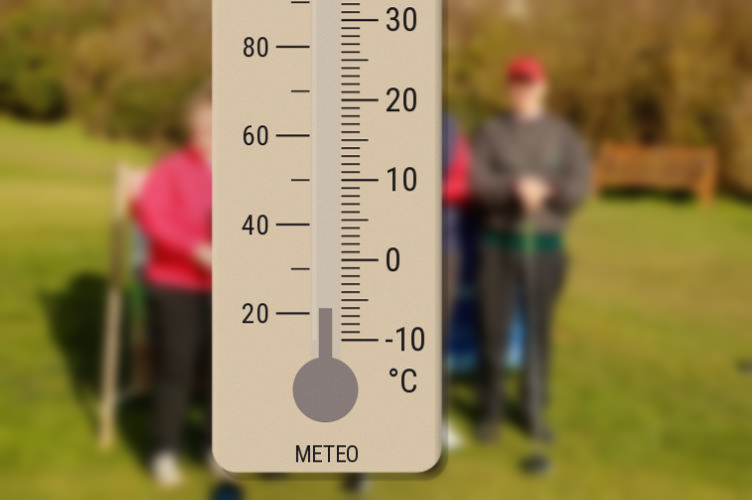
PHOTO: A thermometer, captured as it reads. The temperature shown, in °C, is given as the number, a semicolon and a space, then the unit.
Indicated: -6; °C
